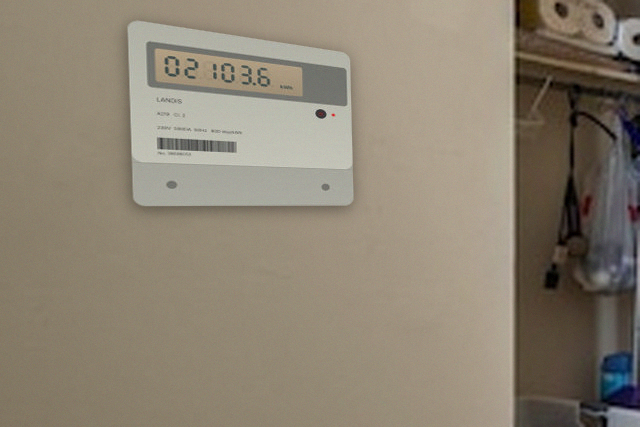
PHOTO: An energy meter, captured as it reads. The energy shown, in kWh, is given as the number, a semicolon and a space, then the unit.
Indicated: 2103.6; kWh
